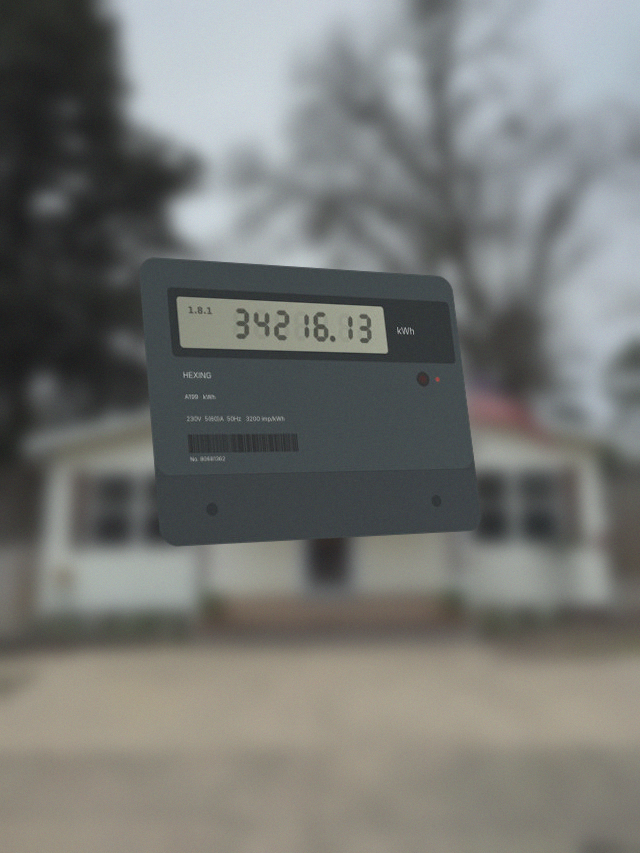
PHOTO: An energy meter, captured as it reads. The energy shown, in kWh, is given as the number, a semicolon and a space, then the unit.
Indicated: 34216.13; kWh
